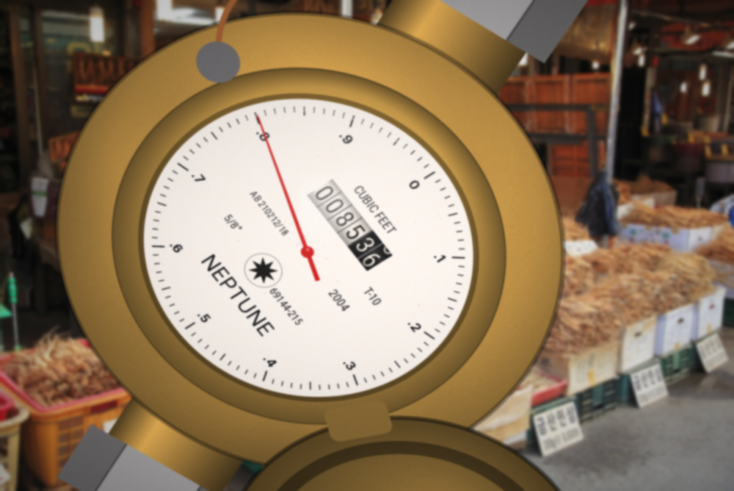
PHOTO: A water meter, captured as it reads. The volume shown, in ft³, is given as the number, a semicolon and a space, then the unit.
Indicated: 8535.80; ft³
